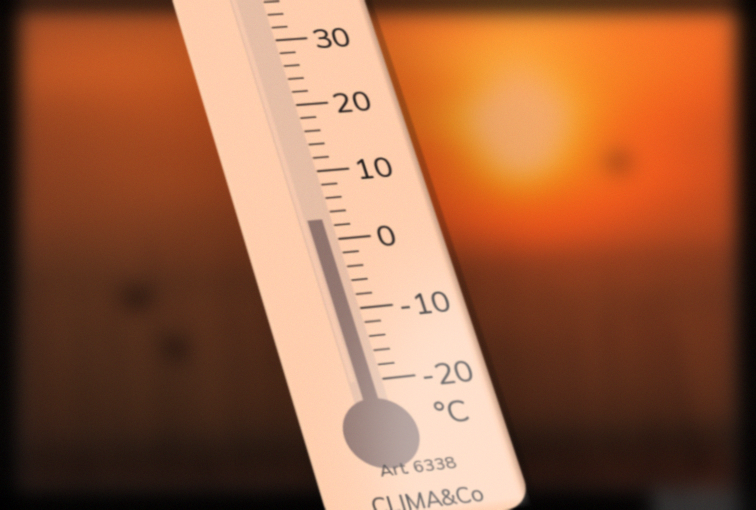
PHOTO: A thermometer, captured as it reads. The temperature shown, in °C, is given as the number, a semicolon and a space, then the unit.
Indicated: 3; °C
